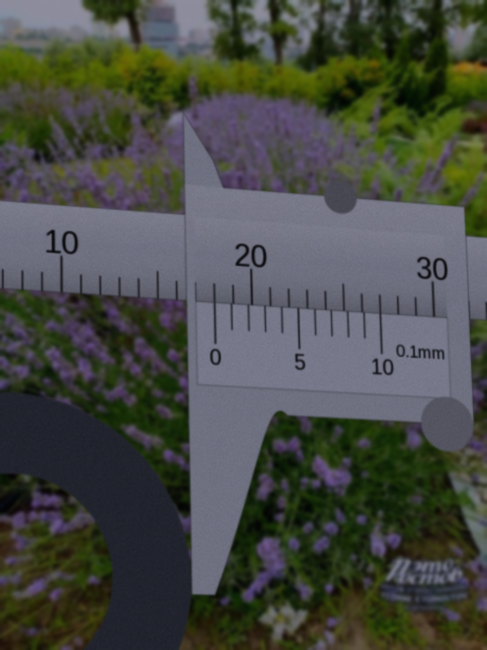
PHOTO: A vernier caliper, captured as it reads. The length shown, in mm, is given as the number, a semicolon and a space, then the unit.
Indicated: 18.0; mm
